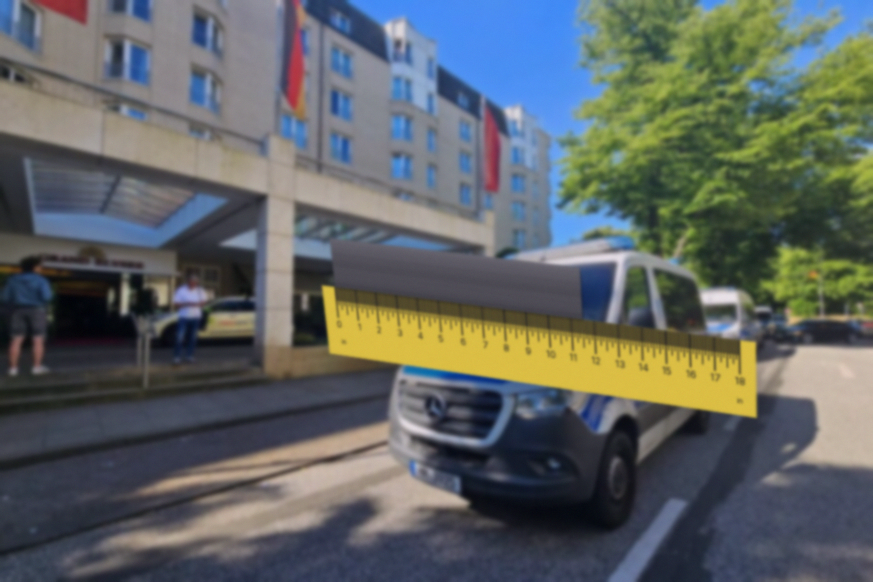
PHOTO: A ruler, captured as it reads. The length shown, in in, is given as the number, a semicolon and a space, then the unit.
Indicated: 11.5; in
